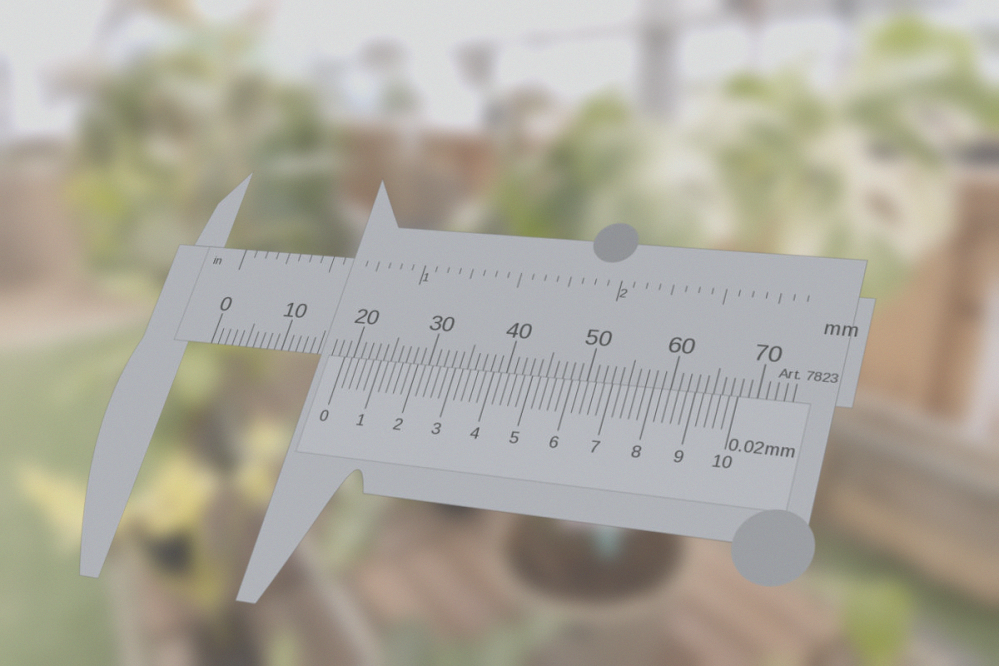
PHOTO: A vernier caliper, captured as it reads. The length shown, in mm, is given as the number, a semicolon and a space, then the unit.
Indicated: 18.8; mm
